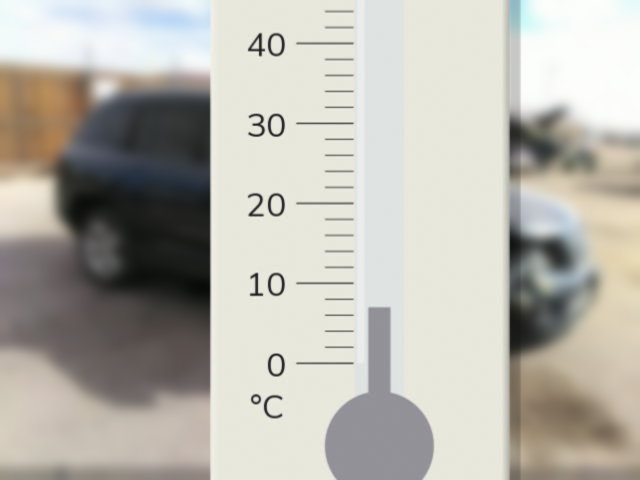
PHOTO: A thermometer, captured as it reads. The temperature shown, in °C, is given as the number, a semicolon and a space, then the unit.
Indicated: 7; °C
